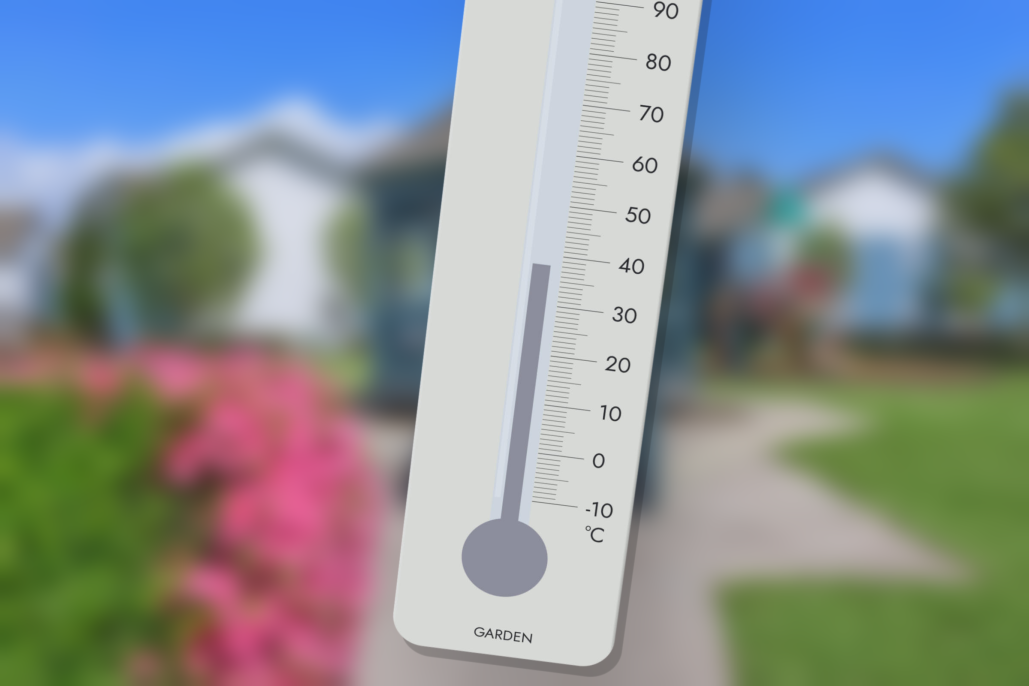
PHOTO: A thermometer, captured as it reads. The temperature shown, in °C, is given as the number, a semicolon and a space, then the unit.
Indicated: 38; °C
